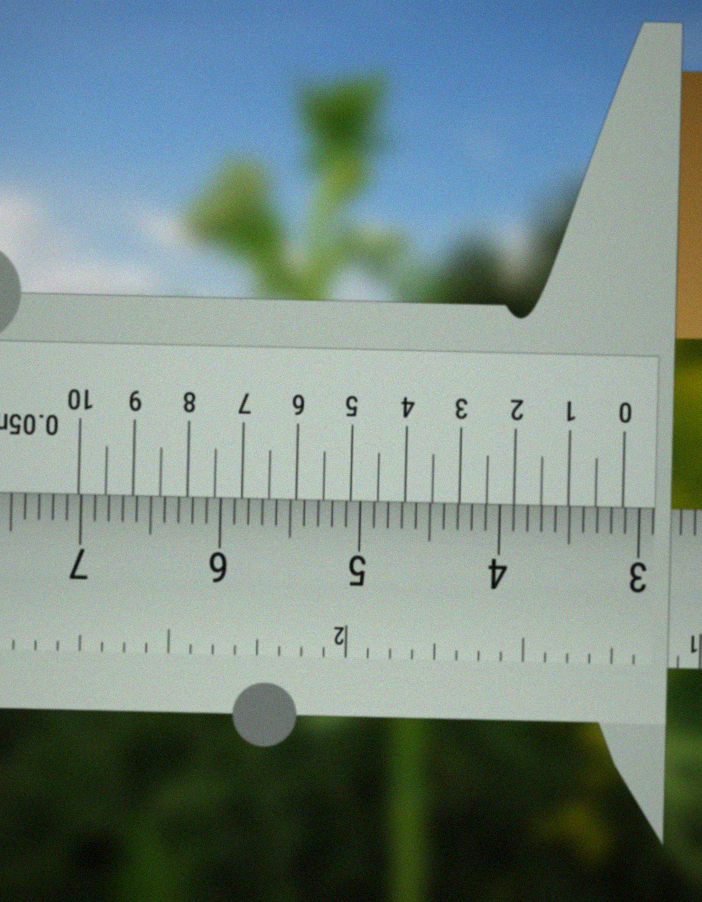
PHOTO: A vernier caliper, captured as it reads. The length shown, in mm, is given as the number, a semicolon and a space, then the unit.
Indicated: 31.2; mm
